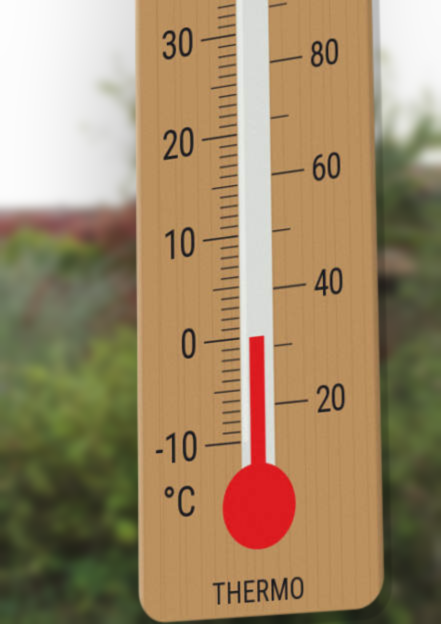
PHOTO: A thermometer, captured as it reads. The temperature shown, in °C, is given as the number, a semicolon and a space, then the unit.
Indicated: 0; °C
